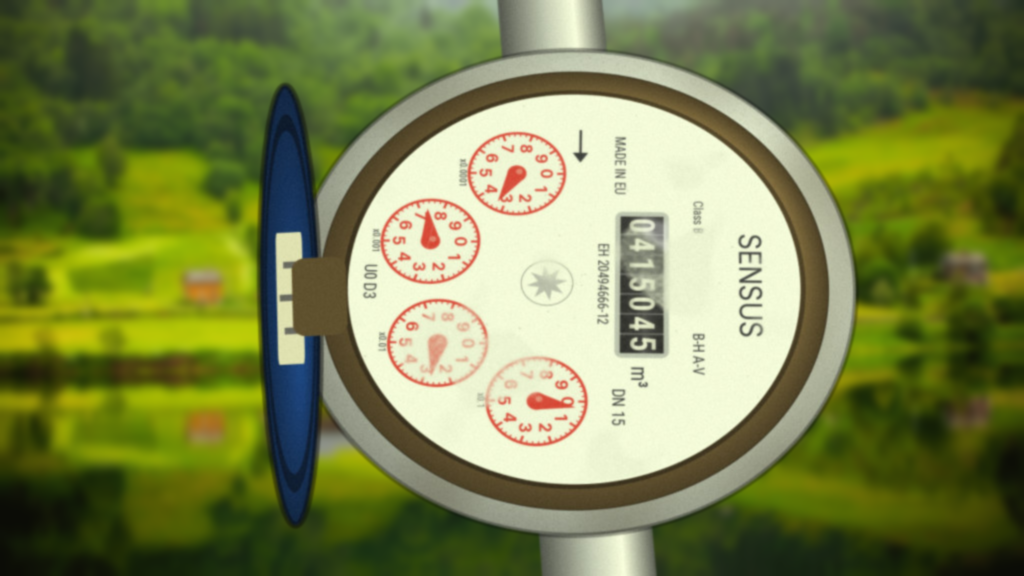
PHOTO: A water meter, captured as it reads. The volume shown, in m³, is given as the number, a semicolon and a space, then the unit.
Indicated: 415045.0273; m³
